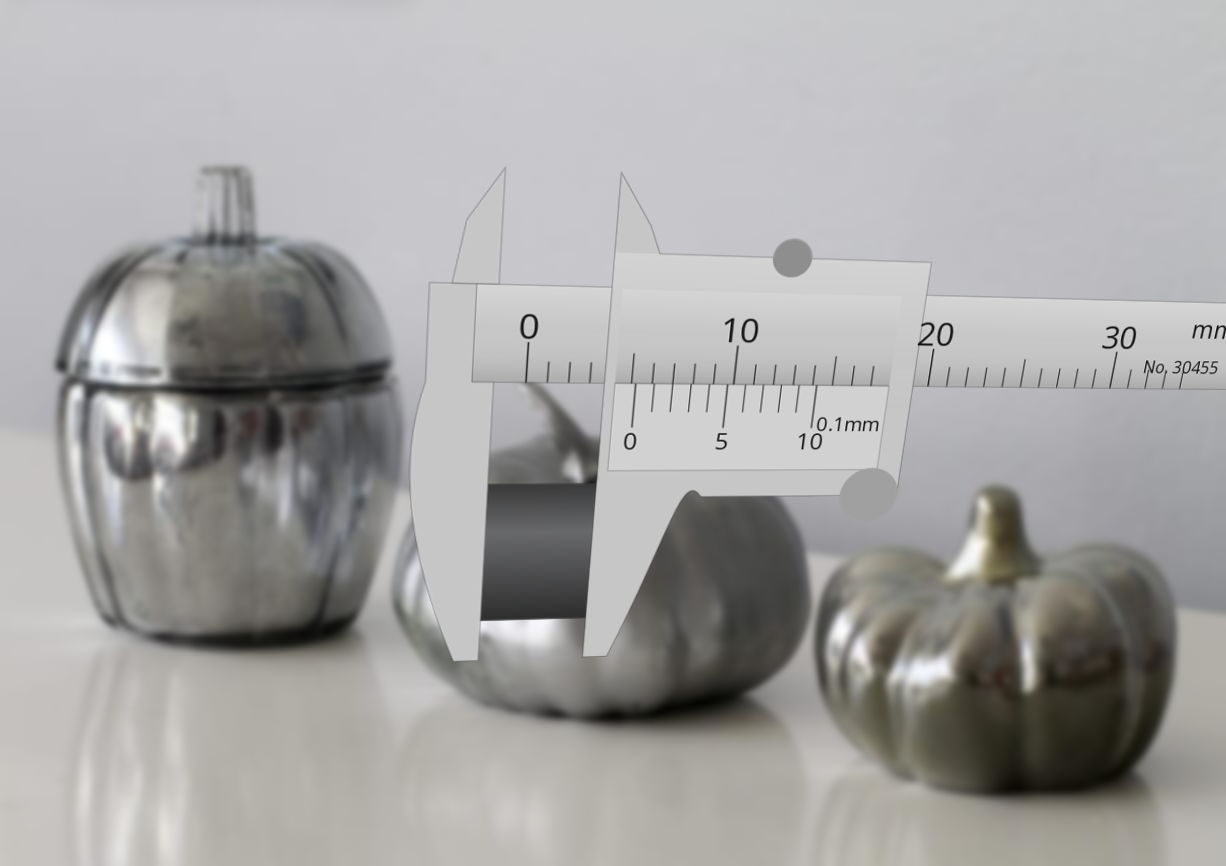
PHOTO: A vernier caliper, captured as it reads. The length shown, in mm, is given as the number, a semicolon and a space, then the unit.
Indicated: 5.2; mm
